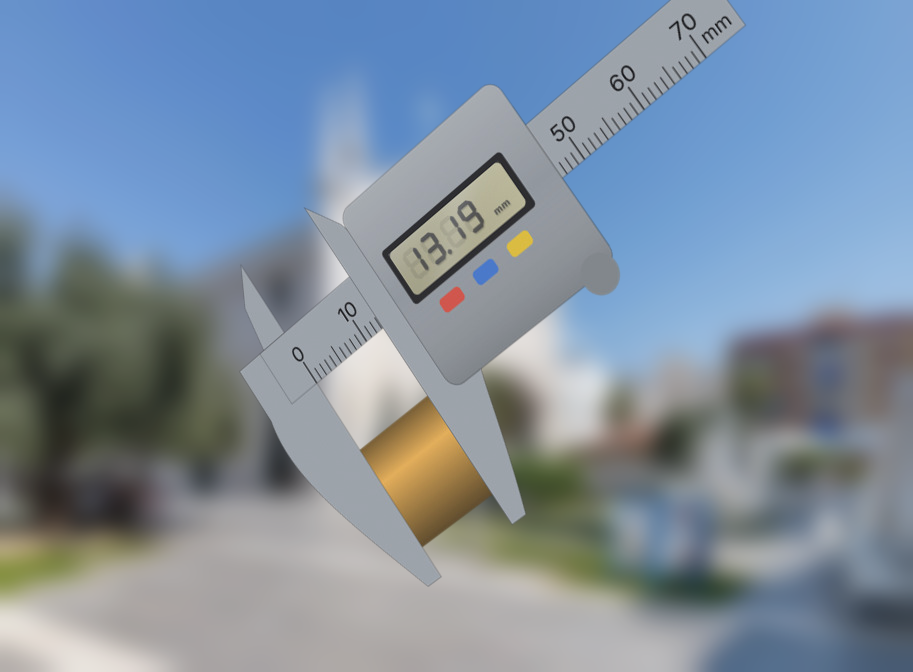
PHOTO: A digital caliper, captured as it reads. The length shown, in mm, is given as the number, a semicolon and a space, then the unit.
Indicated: 13.19; mm
